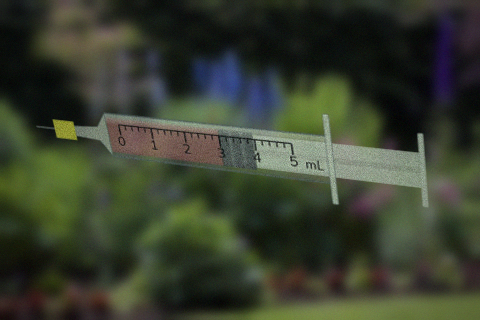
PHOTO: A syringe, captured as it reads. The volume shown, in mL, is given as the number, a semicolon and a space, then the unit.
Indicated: 3; mL
